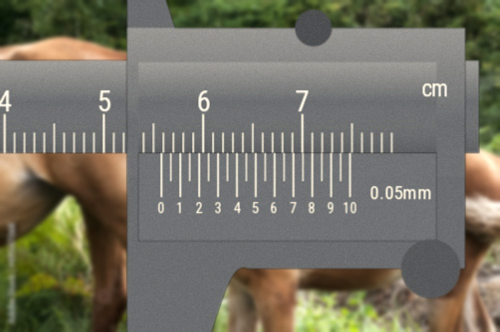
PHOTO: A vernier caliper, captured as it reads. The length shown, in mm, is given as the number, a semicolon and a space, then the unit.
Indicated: 55.8; mm
